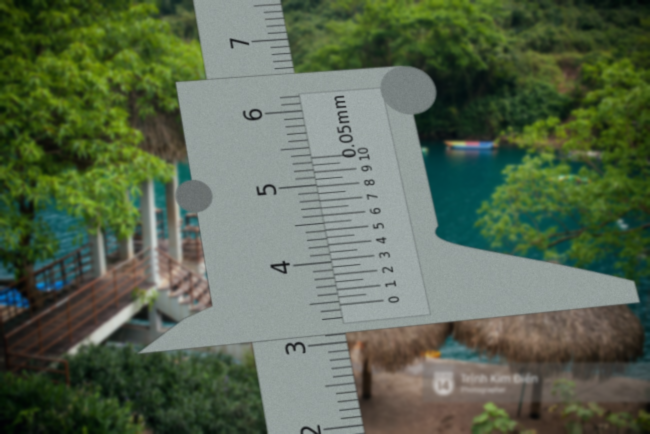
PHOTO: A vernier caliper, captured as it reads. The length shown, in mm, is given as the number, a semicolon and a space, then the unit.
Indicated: 34.6; mm
